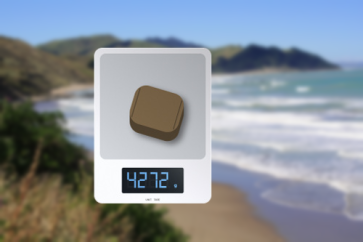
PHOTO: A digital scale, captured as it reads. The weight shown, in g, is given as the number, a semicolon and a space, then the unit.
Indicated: 4272; g
